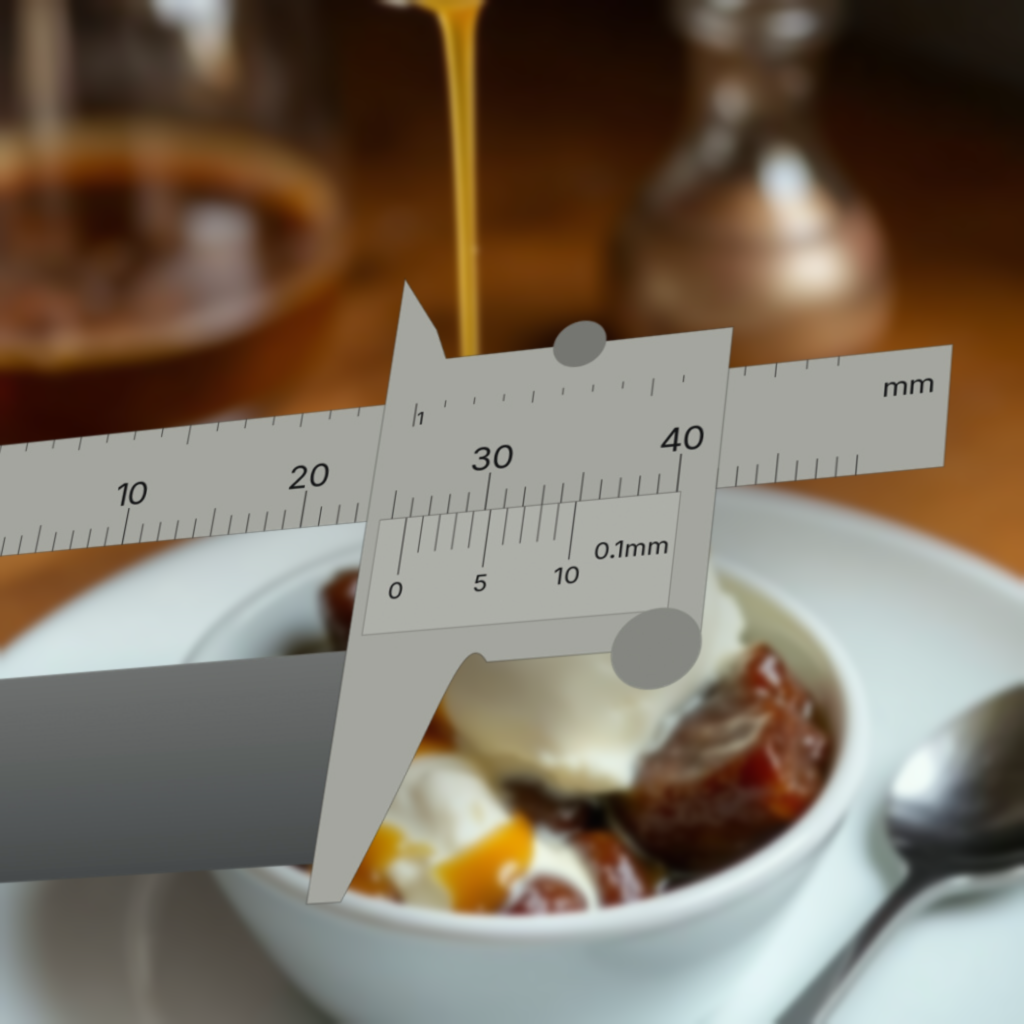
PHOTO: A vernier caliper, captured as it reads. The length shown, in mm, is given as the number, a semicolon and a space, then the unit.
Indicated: 25.8; mm
